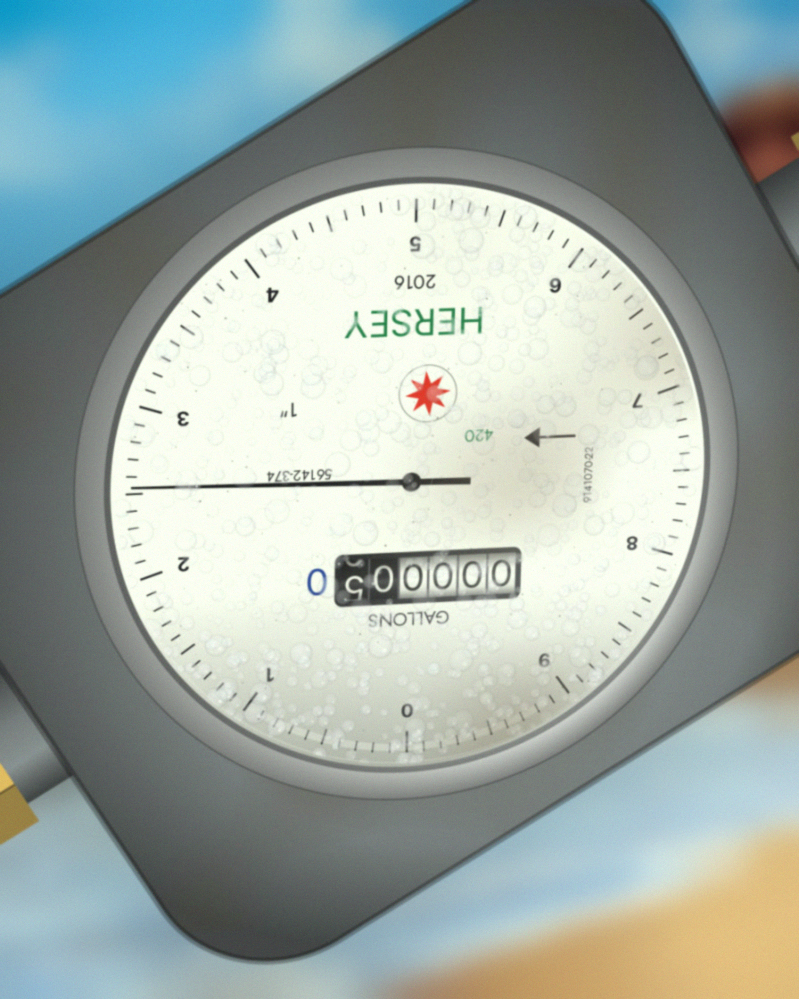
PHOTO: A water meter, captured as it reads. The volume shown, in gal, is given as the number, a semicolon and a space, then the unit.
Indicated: 52.5; gal
